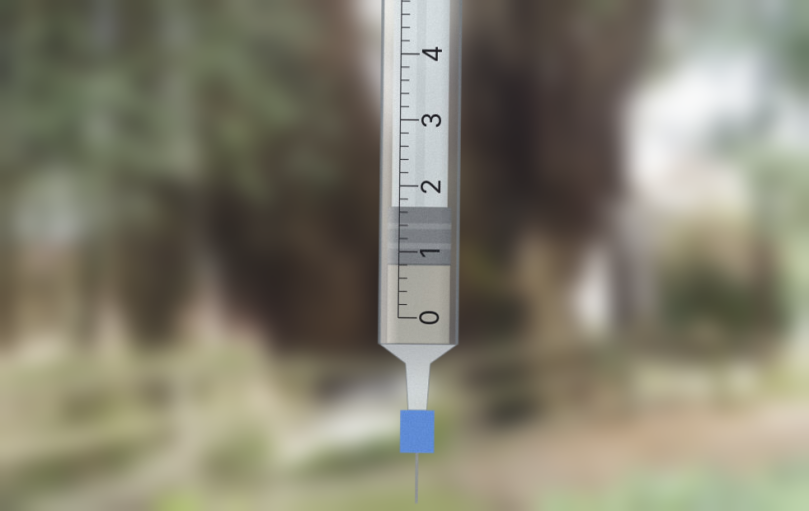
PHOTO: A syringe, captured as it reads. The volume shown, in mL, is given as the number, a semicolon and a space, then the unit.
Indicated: 0.8; mL
